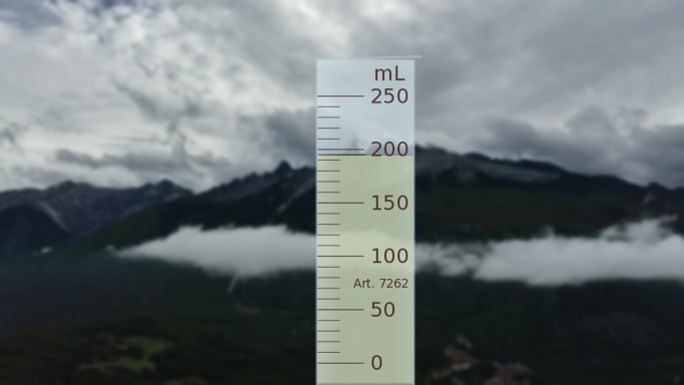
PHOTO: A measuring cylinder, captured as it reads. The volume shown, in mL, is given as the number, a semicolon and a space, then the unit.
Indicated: 195; mL
